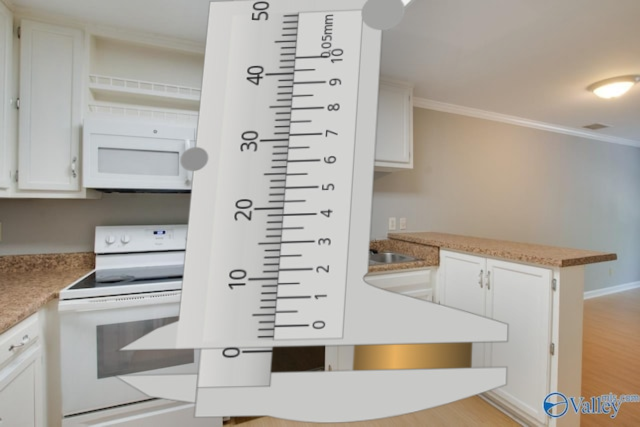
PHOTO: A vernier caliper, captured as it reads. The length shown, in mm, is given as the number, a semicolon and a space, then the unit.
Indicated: 3.4; mm
